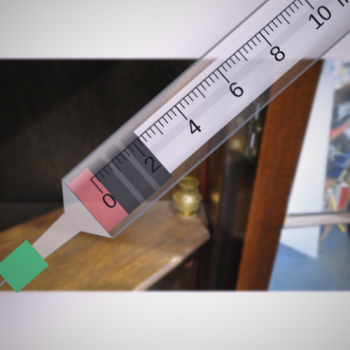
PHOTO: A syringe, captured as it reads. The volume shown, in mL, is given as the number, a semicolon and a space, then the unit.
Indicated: 0.2; mL
